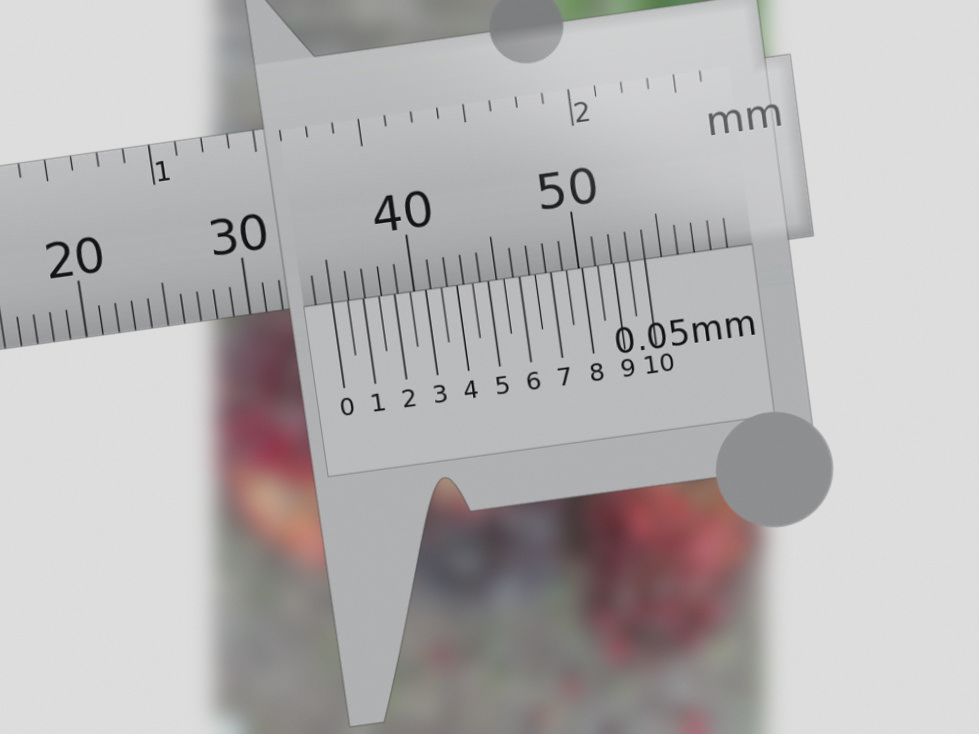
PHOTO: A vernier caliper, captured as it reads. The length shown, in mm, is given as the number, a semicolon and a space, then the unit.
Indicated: 35.0; mm
